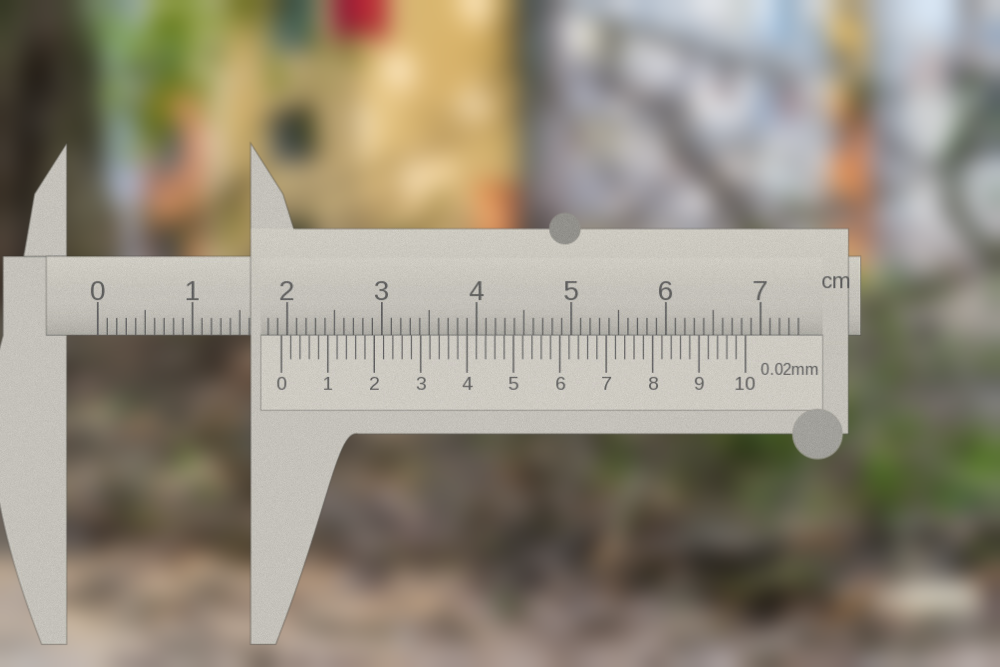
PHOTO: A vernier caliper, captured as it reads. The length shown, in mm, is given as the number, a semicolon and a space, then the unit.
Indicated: 19.4; mm
